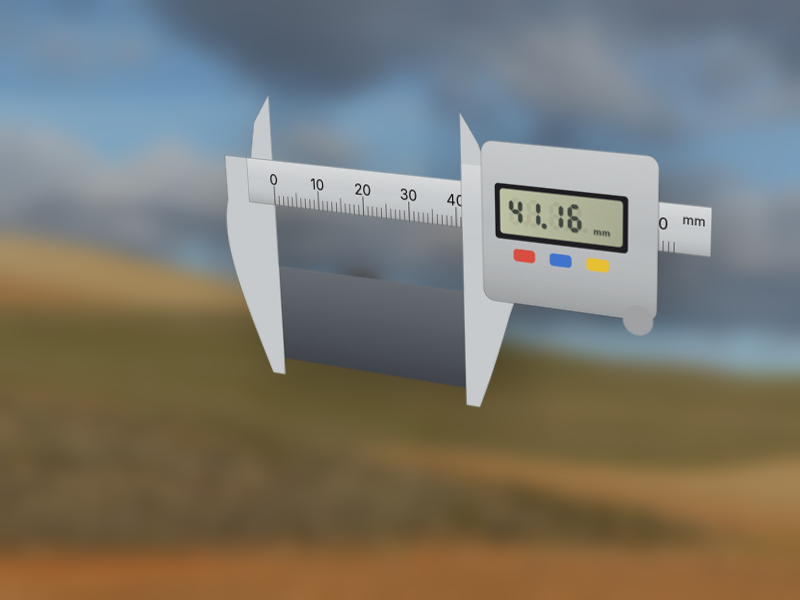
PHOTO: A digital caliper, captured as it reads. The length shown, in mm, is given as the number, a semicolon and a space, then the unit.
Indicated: 41.16; mm
